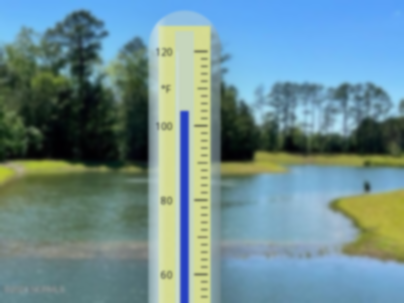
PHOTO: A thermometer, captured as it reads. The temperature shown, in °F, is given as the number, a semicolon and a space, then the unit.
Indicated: 104; °F
